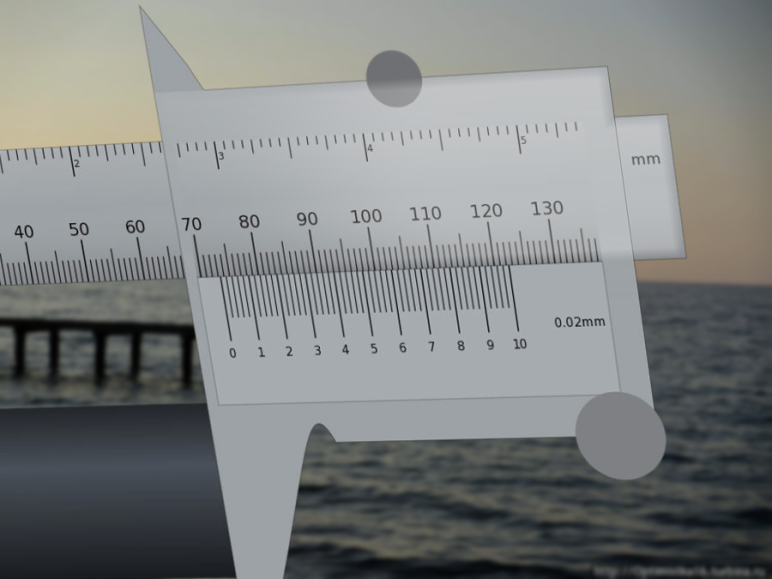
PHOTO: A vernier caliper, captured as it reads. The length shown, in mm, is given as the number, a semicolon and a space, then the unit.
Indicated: 73.4; mm
